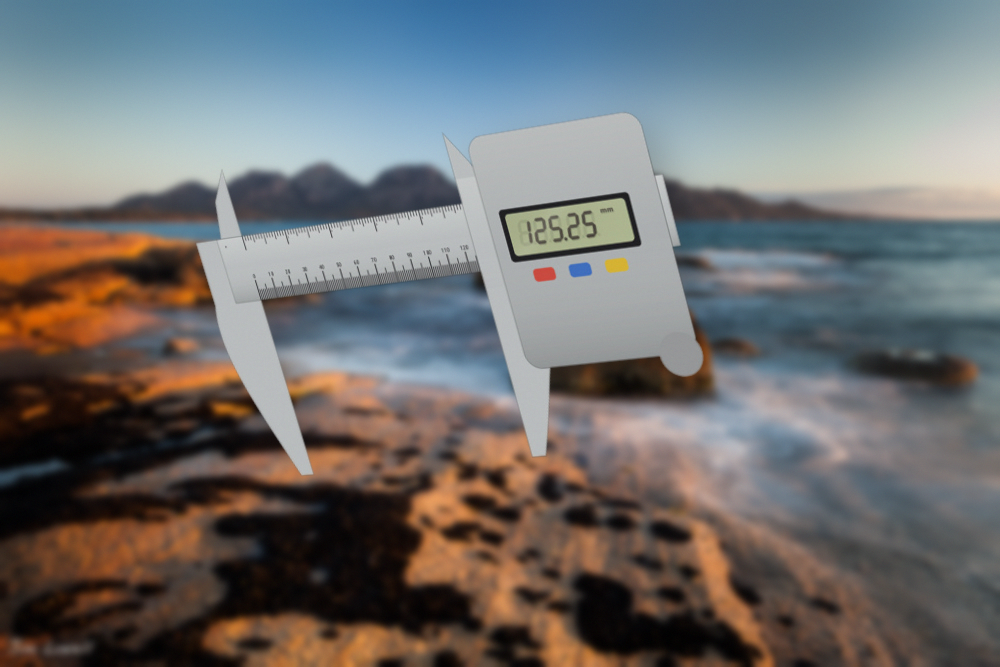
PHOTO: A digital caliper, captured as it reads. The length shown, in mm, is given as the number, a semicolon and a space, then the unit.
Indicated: 125.25; mm
